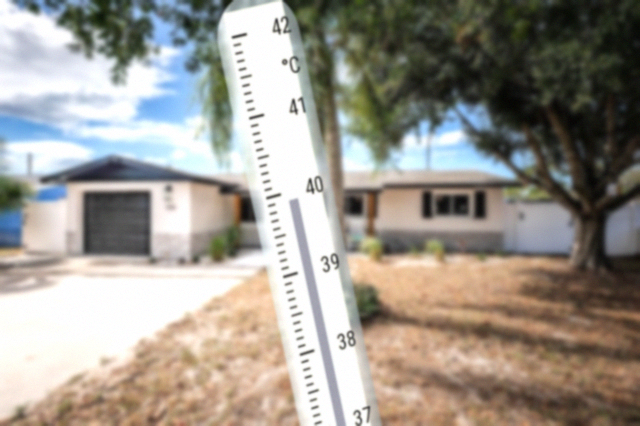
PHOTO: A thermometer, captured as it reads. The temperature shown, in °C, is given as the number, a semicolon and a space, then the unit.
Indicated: 39.9; °C
